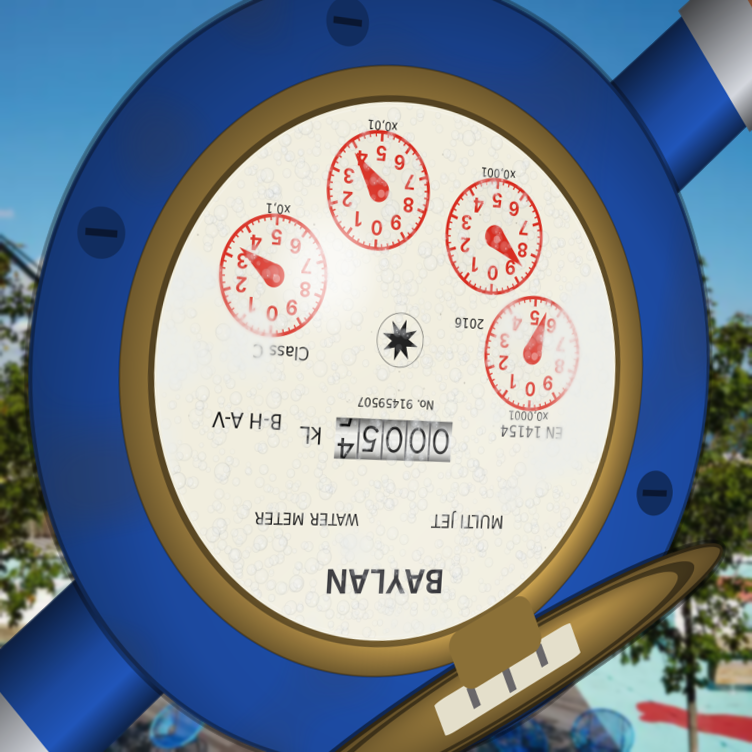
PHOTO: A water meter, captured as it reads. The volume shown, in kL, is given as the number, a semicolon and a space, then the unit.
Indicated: 54.3385; kL
